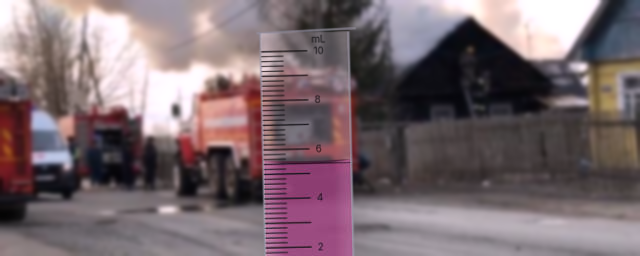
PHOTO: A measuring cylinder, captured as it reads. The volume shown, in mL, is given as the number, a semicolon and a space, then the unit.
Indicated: 5.4; mL
